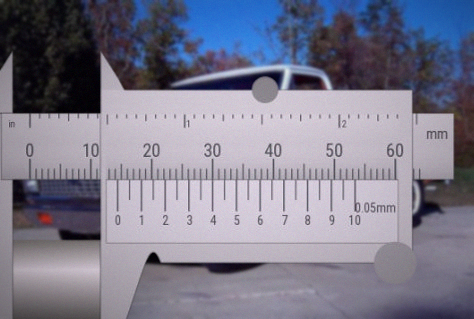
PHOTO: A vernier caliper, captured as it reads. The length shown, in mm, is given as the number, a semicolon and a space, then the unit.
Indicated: 14.4; mm
